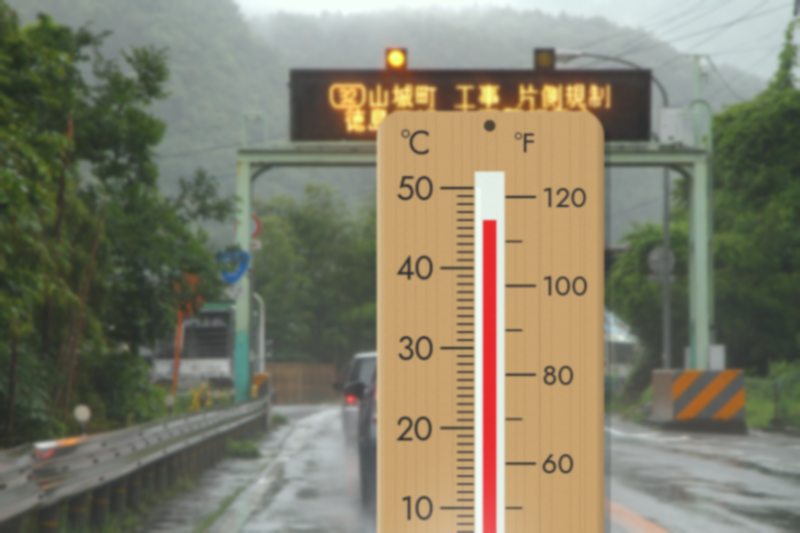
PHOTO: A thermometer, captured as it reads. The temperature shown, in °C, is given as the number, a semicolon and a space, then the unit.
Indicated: 46; °C
